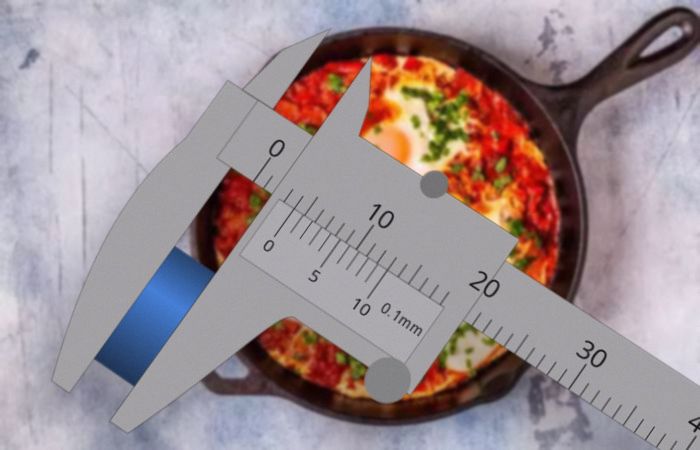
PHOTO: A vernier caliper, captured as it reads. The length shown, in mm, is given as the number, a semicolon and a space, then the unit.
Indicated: 4.0; mm
